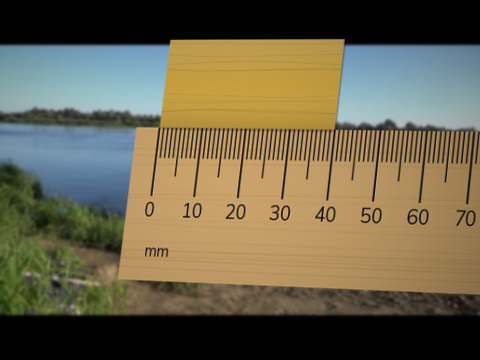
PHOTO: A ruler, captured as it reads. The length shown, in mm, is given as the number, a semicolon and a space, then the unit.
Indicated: 40; mm
